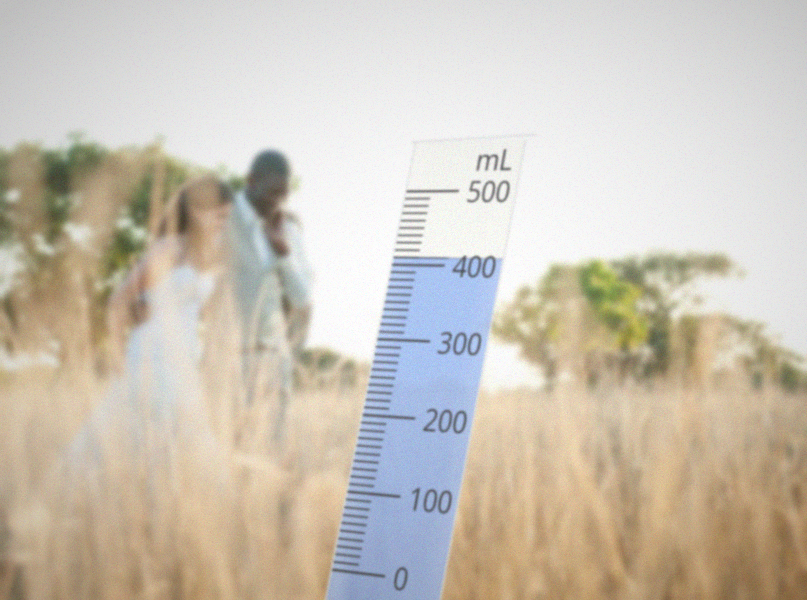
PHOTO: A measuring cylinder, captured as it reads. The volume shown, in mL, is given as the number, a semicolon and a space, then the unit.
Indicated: 410; mL
